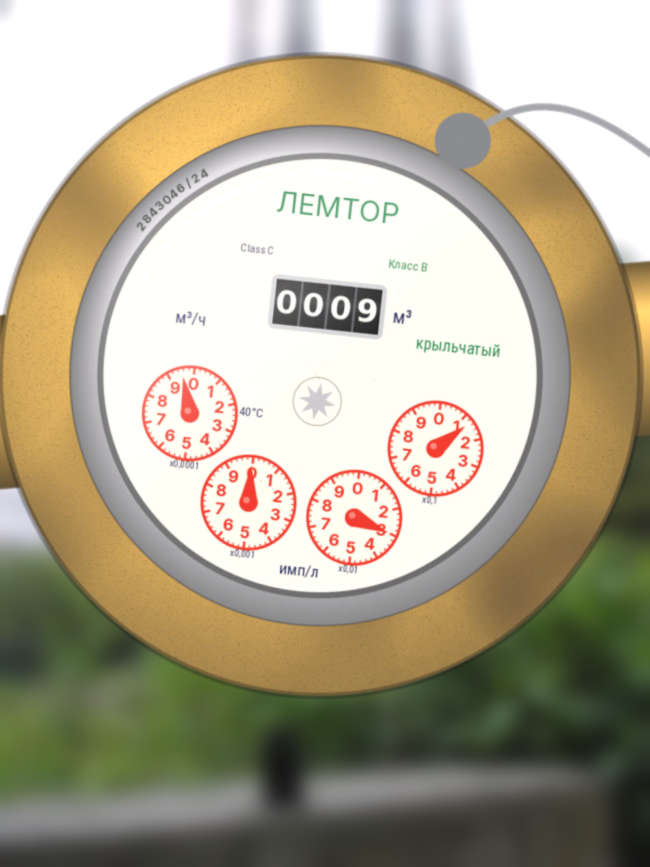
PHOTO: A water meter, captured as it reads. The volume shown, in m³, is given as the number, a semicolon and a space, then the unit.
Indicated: 9.1299; m³
